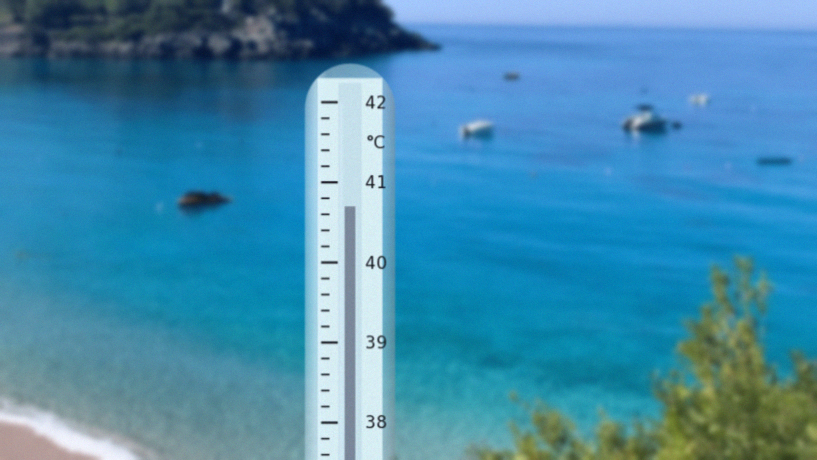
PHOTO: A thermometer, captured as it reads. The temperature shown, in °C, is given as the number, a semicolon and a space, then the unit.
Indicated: 40.7; °C
